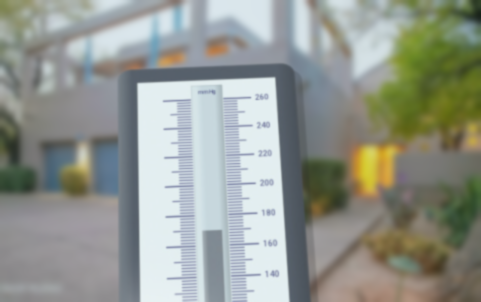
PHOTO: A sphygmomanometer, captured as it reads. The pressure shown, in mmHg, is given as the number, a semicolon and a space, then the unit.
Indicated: 170; mmHg
